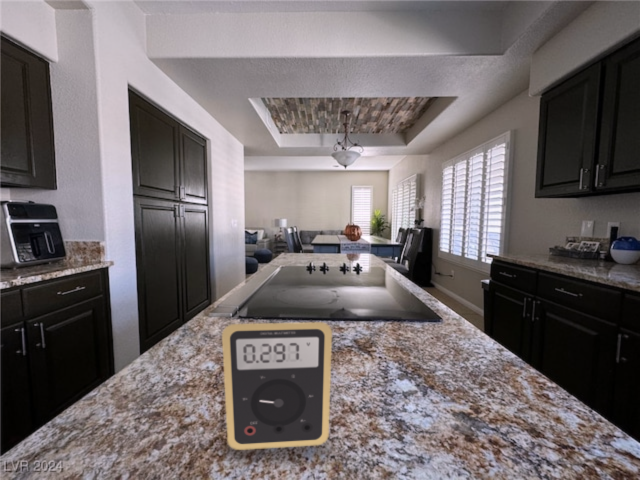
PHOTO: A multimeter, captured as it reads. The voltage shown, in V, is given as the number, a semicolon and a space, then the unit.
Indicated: 0.297; V
